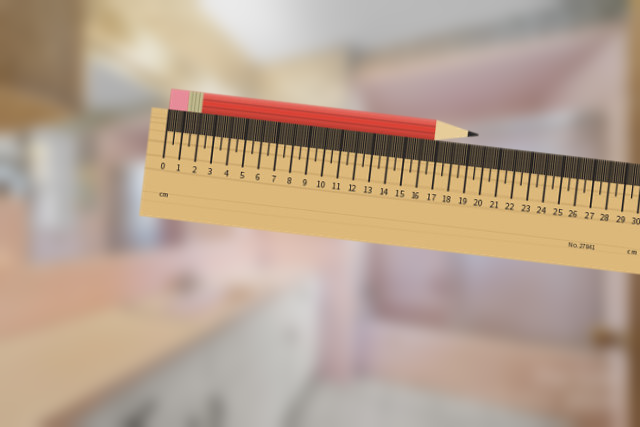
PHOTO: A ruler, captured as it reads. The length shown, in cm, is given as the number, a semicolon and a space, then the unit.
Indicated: 19.5; cm
